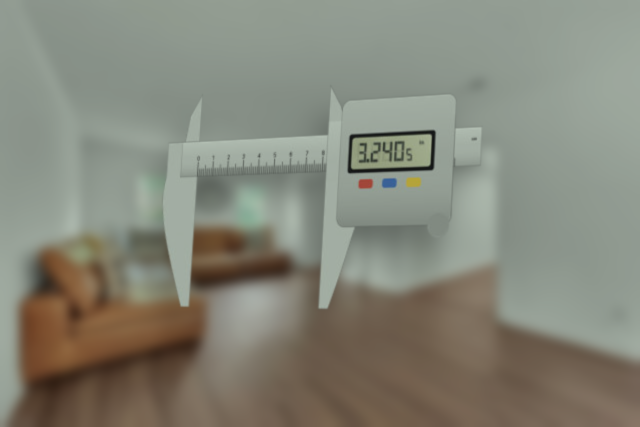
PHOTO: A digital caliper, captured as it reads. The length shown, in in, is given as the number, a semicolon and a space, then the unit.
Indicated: 3.2405; in
